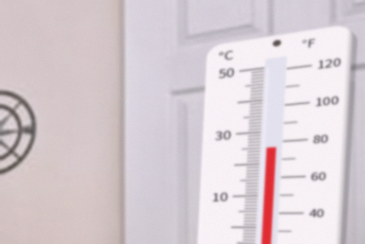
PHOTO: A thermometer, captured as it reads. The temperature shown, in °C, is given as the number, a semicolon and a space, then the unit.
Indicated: 25; °C
